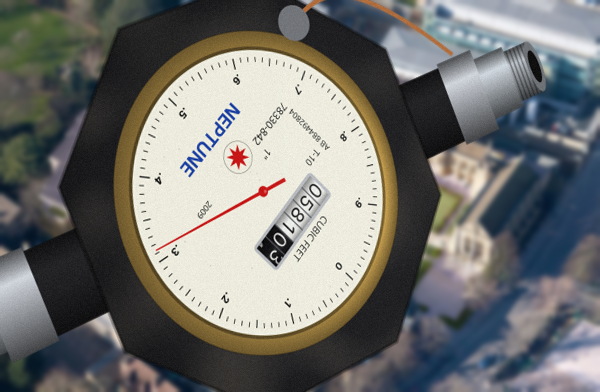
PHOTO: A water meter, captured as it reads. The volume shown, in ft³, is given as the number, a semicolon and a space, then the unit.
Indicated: 58103.31; ft³
